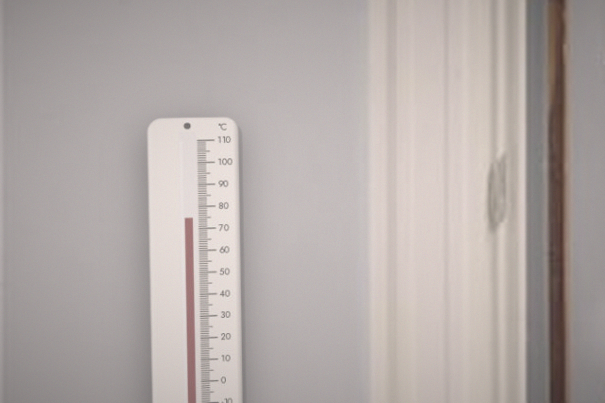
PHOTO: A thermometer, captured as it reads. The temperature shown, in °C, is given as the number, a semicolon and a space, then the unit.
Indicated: 75; °C
